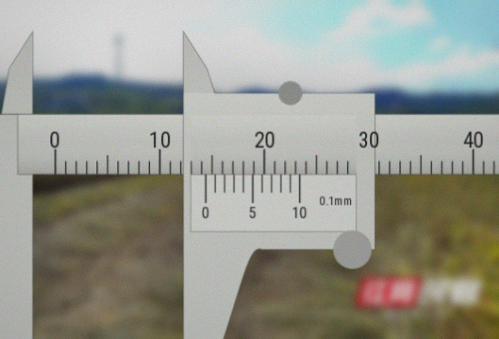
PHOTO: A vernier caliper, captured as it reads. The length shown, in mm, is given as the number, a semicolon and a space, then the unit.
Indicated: 14.4; mm
